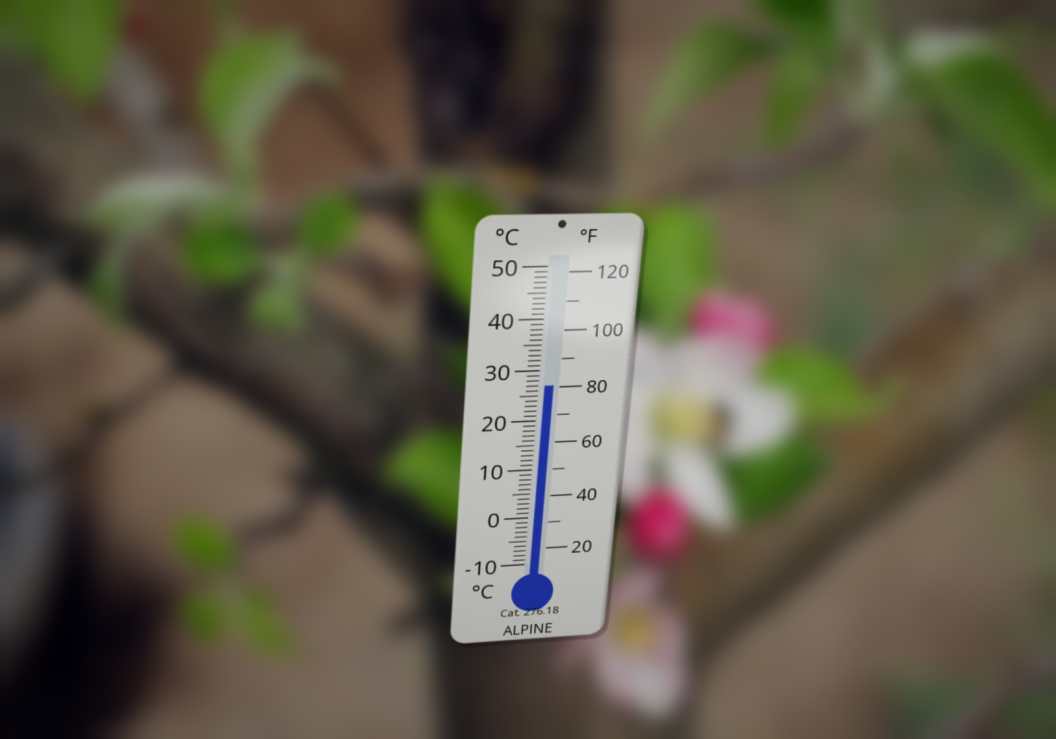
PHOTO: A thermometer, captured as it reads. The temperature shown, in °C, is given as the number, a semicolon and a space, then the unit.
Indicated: 27; °C
